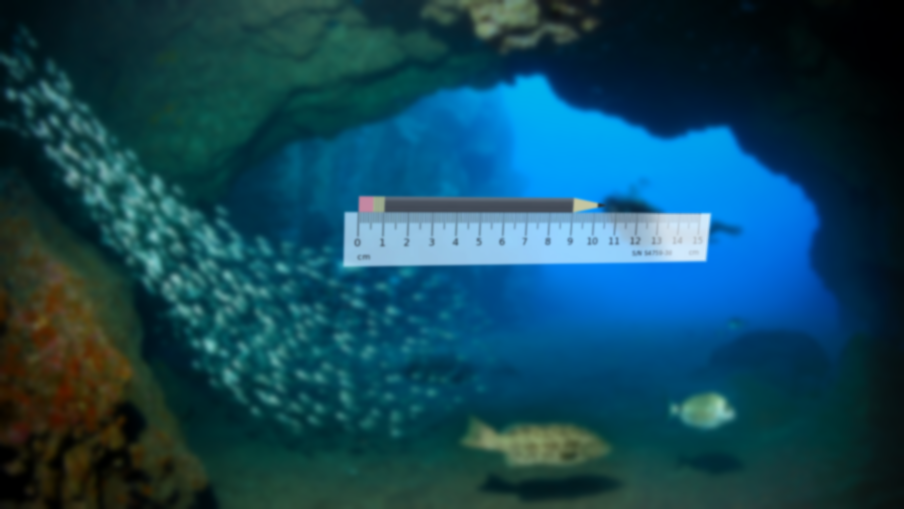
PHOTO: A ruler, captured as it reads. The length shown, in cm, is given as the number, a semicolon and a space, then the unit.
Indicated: 10.5; cm
